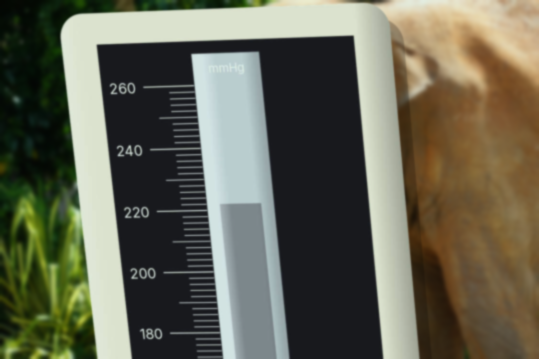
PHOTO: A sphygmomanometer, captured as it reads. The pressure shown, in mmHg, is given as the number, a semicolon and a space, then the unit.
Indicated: 222; mmHg
